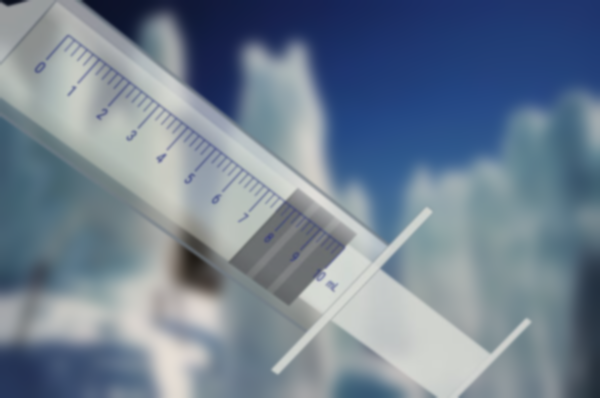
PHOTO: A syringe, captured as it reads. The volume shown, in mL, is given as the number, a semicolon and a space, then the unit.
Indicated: 7.6; mL
